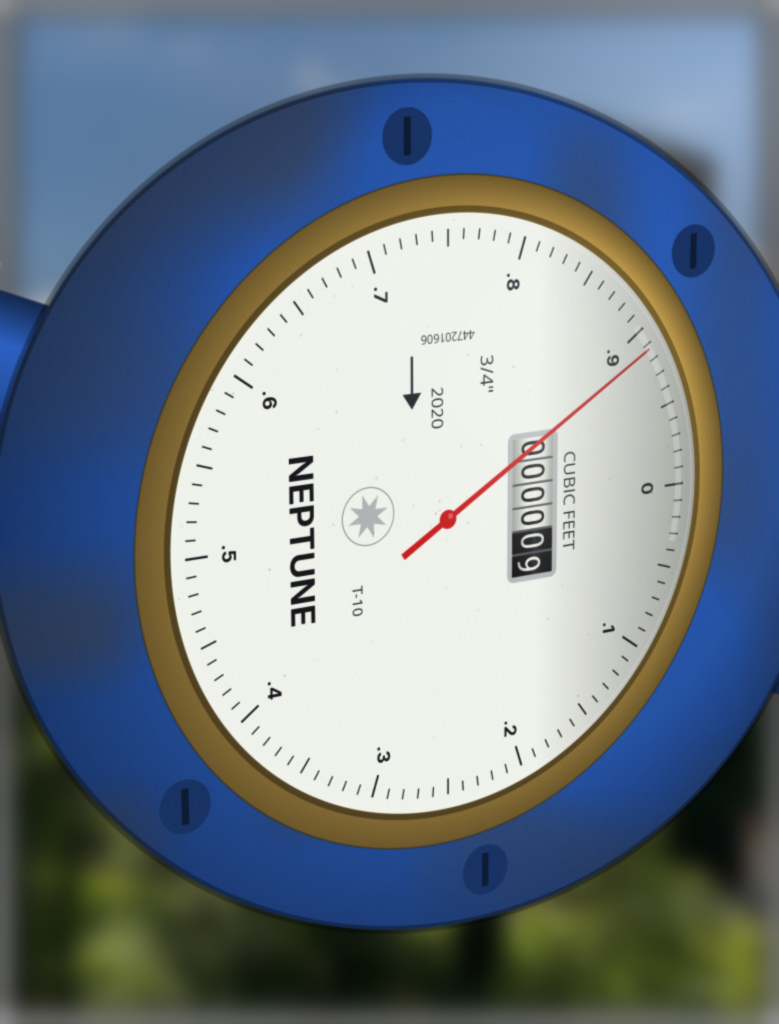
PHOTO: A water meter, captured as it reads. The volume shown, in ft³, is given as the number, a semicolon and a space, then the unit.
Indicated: 8.91; ft³
